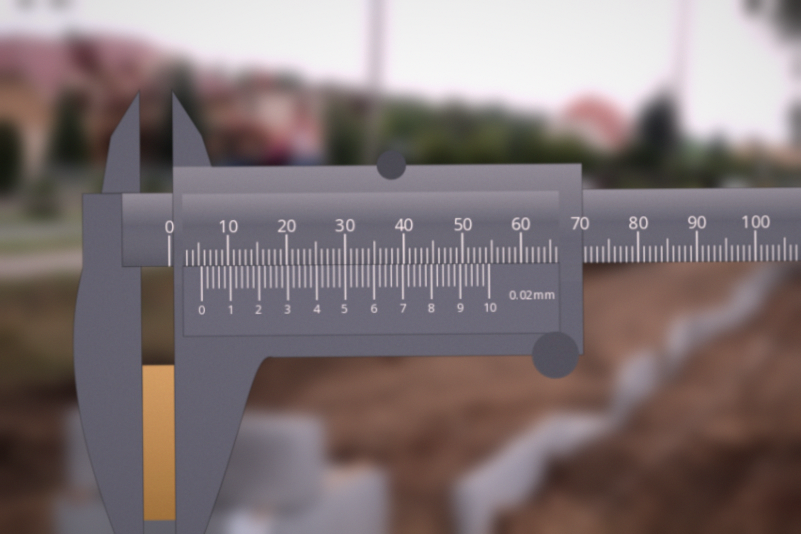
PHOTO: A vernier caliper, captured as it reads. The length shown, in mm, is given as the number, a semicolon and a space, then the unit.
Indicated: 5.5; mm
